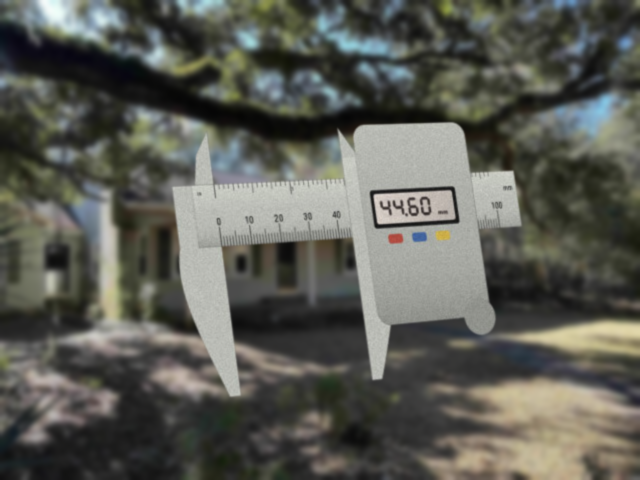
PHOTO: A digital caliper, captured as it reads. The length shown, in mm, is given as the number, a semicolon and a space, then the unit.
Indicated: 44.60; mm
